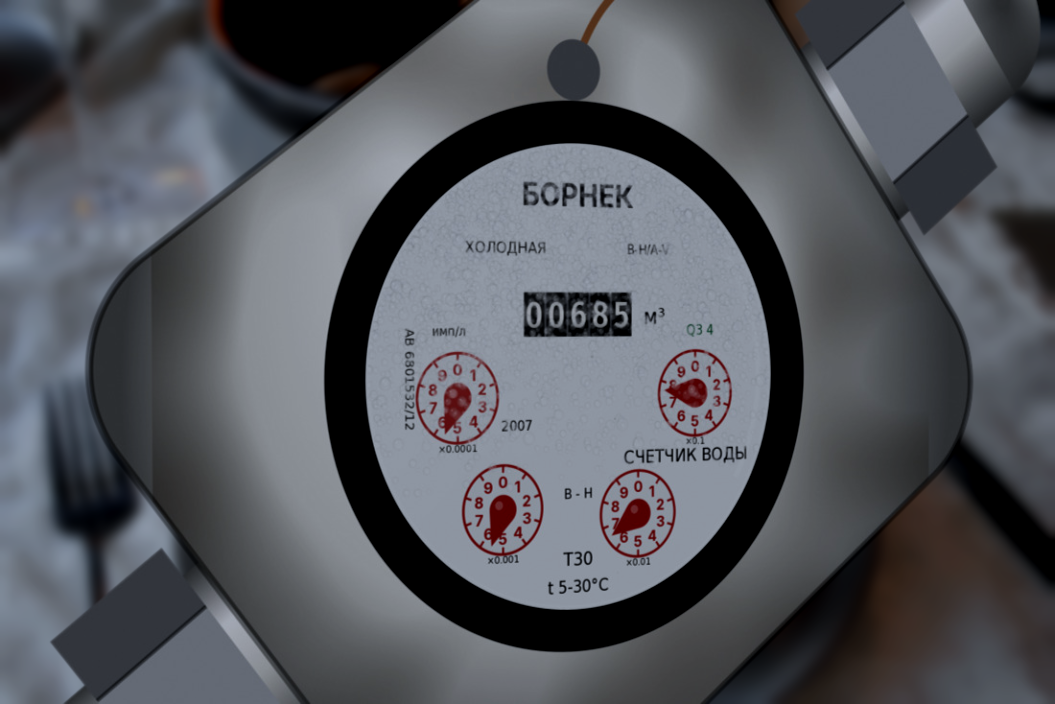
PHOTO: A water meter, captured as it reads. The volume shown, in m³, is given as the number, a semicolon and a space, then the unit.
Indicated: 685.7655; m³
